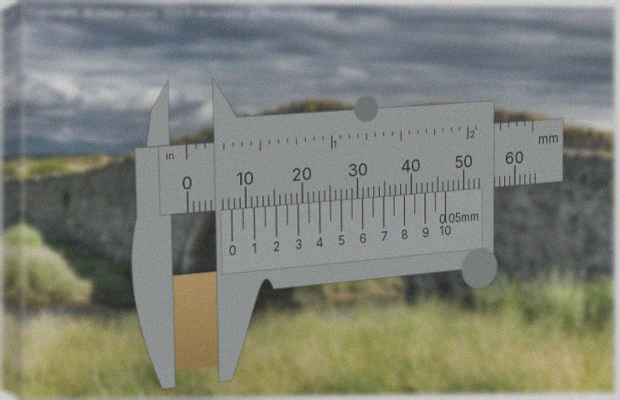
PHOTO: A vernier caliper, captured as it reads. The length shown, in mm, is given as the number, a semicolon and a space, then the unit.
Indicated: 7.5; mm
